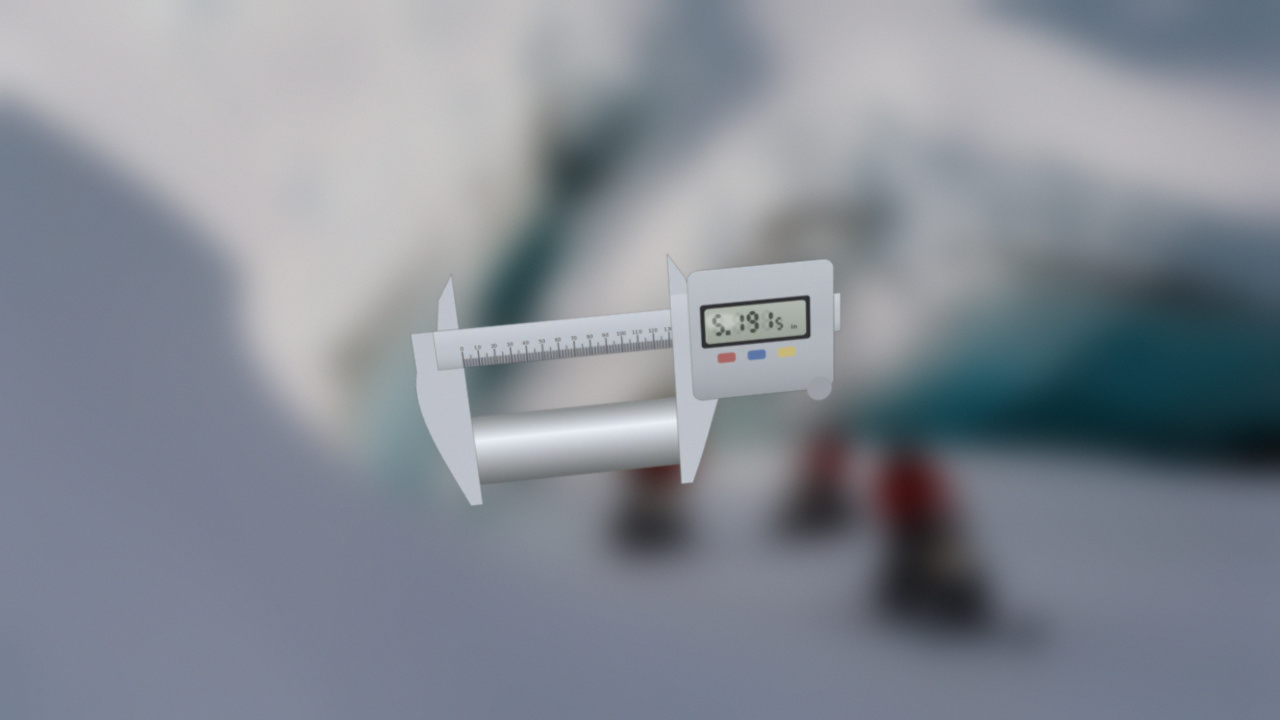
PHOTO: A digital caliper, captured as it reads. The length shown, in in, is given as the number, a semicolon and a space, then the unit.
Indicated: 5.1915; in
